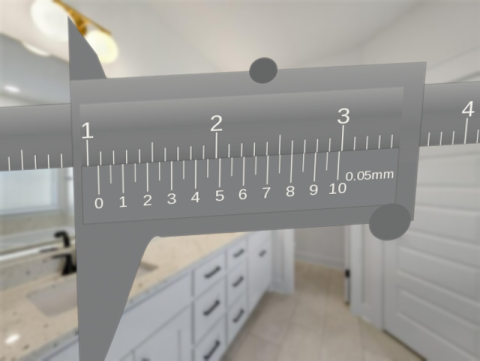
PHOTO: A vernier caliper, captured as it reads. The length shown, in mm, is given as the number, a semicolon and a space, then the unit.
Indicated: 10.8; mm
